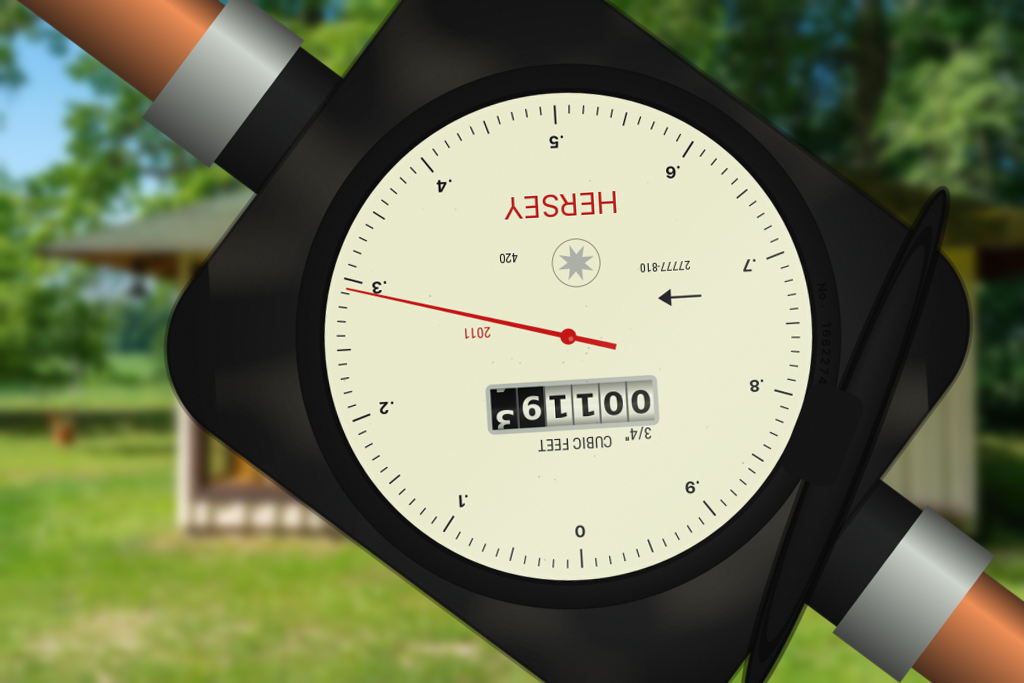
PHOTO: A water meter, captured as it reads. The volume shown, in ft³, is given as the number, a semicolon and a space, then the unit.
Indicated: 1193.29; ft³
